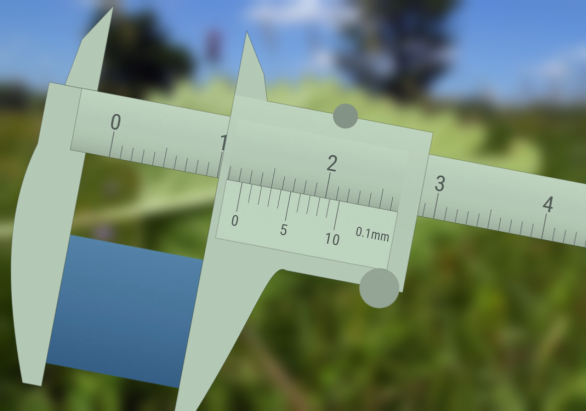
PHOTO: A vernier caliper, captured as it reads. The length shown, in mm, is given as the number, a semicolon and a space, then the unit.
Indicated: 12.3; mm
